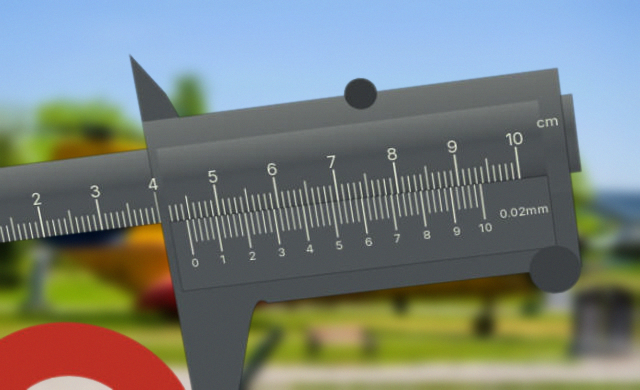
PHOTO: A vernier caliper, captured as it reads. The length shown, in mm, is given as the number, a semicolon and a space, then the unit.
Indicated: 44.5; mm
